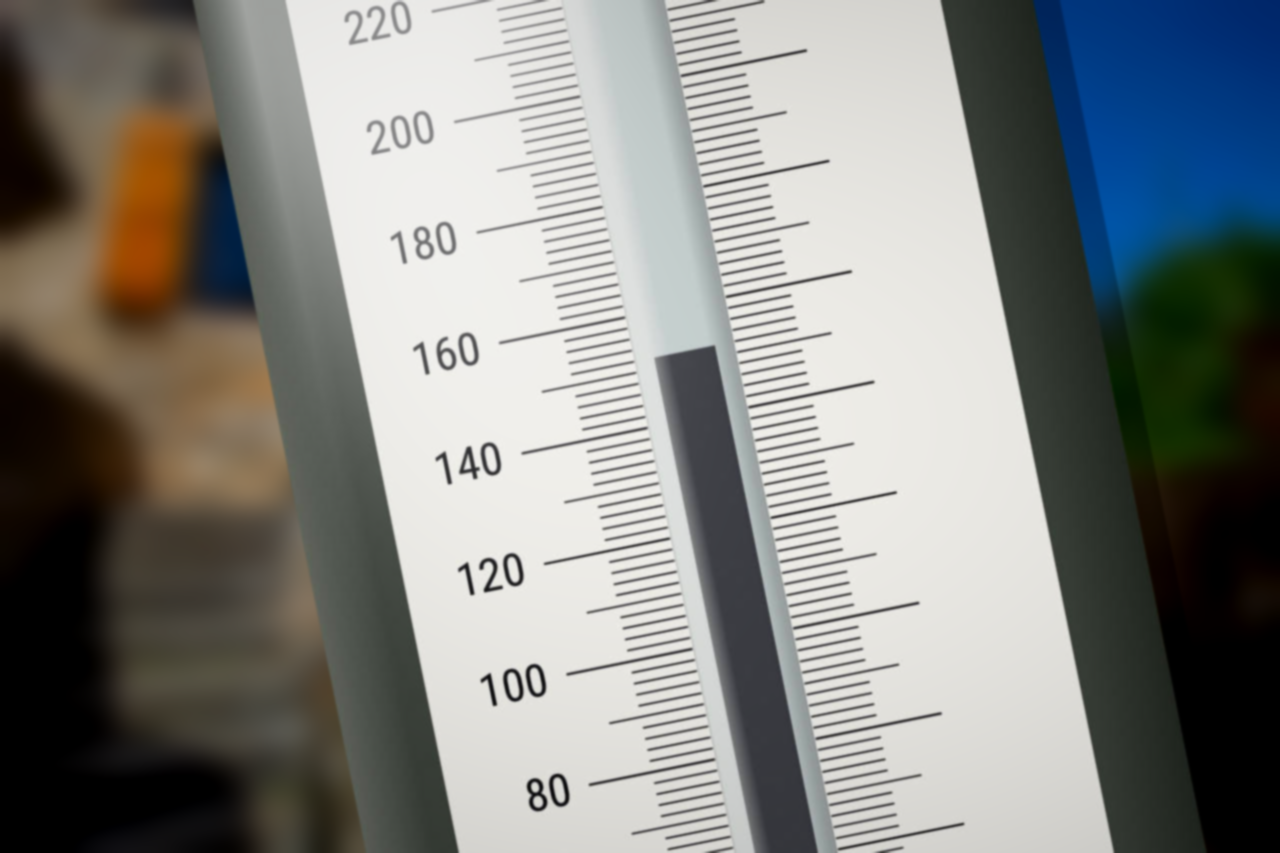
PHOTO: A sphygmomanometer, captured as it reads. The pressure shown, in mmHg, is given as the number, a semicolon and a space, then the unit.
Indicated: 152; mmHg
